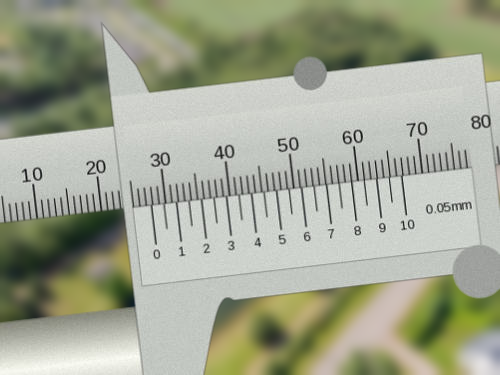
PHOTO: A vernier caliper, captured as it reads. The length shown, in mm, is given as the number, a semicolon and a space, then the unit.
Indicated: 27.8; mm
